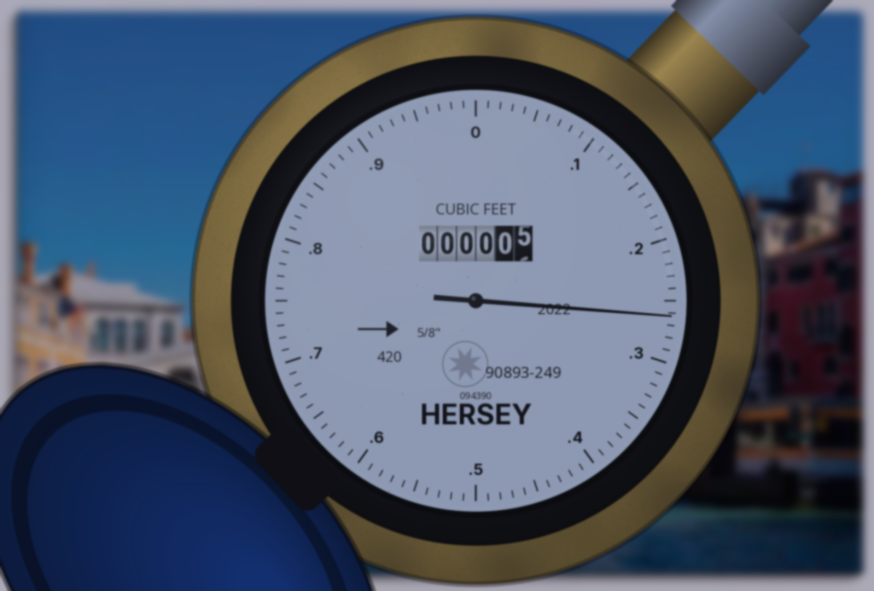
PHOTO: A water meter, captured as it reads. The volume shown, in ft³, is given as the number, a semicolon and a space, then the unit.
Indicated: 5.26; ft³
